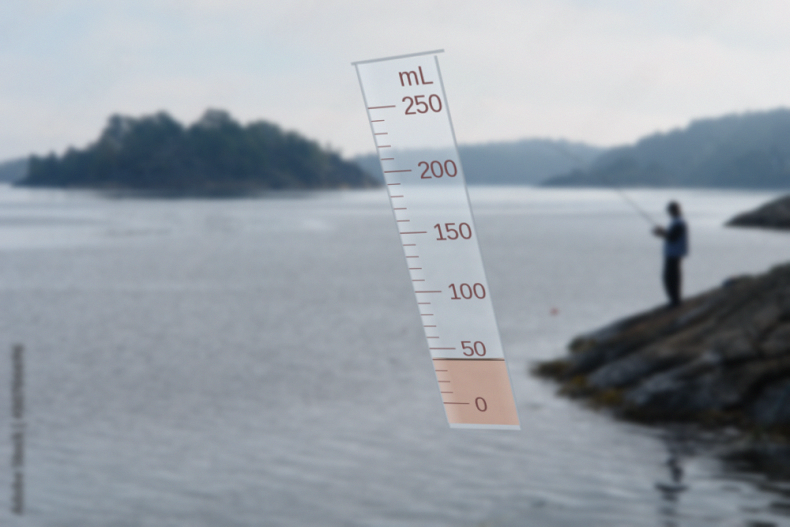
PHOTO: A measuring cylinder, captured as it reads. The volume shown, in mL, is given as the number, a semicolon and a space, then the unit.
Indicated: 40; mL
